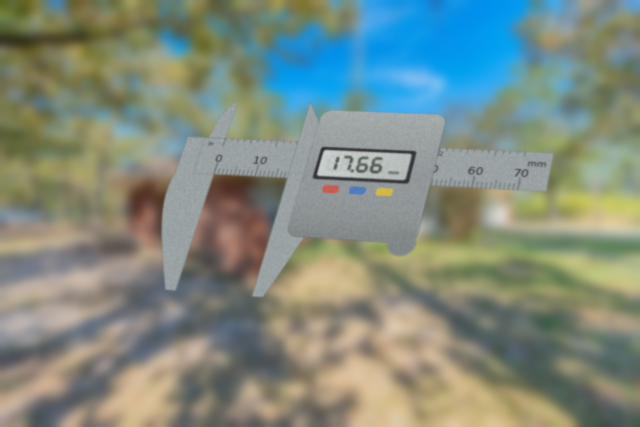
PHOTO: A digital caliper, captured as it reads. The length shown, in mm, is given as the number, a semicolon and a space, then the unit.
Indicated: 17.66; mm
